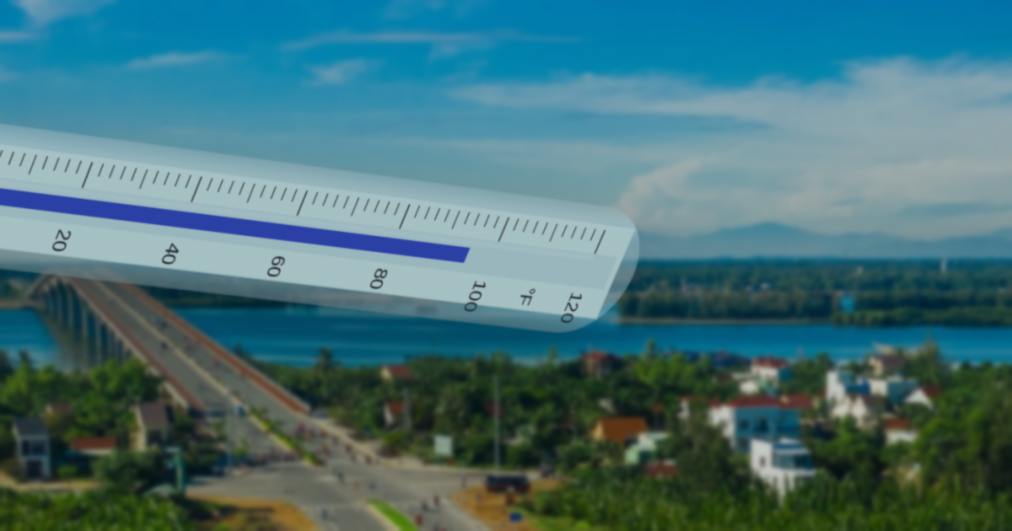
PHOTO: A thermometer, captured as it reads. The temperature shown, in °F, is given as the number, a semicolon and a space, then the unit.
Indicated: 95; °F
